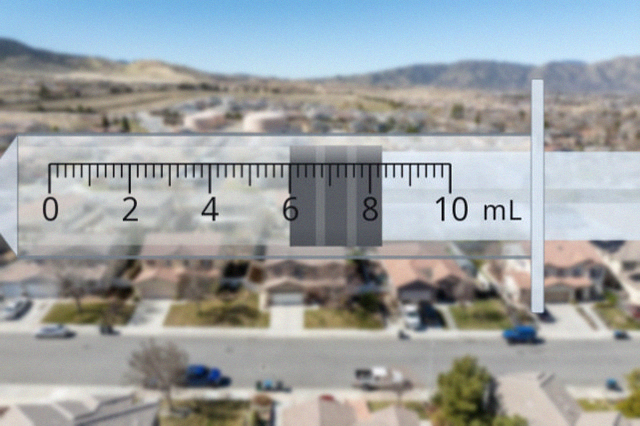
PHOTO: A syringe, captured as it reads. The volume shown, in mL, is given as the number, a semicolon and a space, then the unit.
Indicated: 6; mL
